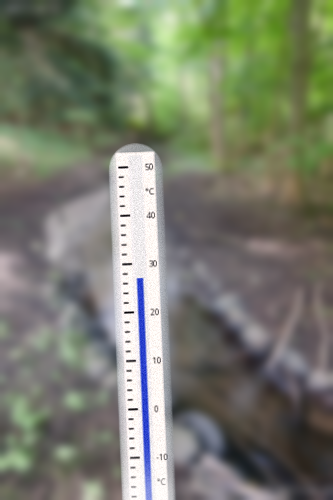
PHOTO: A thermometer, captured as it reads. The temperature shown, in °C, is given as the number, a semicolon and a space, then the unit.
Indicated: 27; °C
